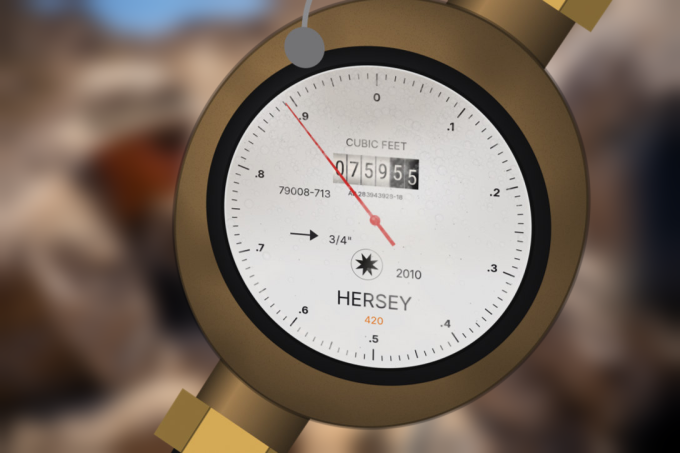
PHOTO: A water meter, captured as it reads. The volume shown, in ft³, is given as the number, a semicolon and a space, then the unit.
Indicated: 75954.89; ft³
